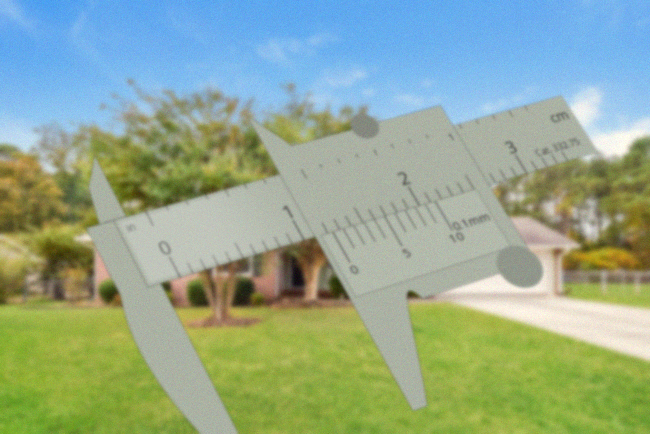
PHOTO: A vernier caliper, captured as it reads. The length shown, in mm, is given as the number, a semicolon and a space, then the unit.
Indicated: 12.4; mm
